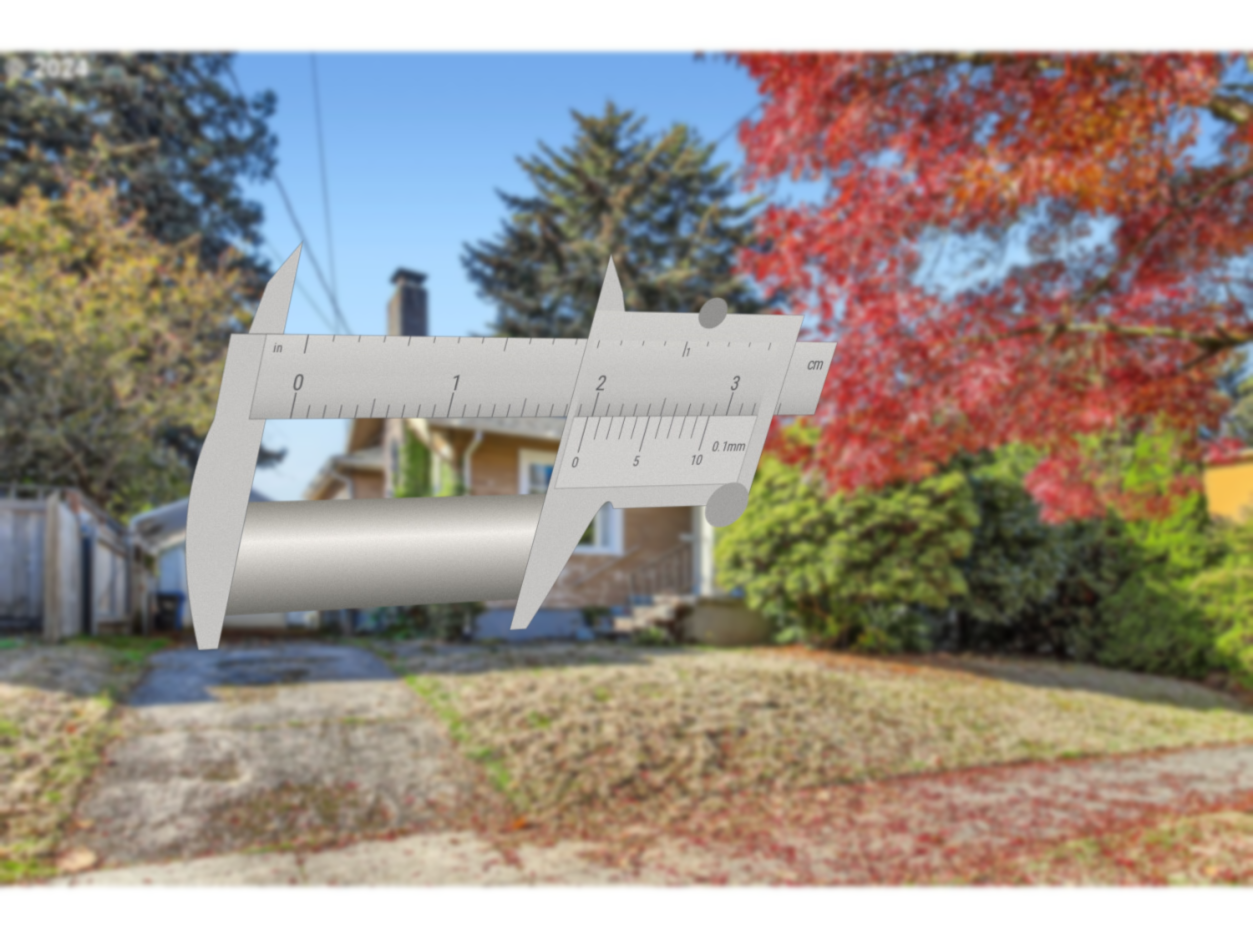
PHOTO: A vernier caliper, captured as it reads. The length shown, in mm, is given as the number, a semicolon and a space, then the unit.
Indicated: 19.7; mm
